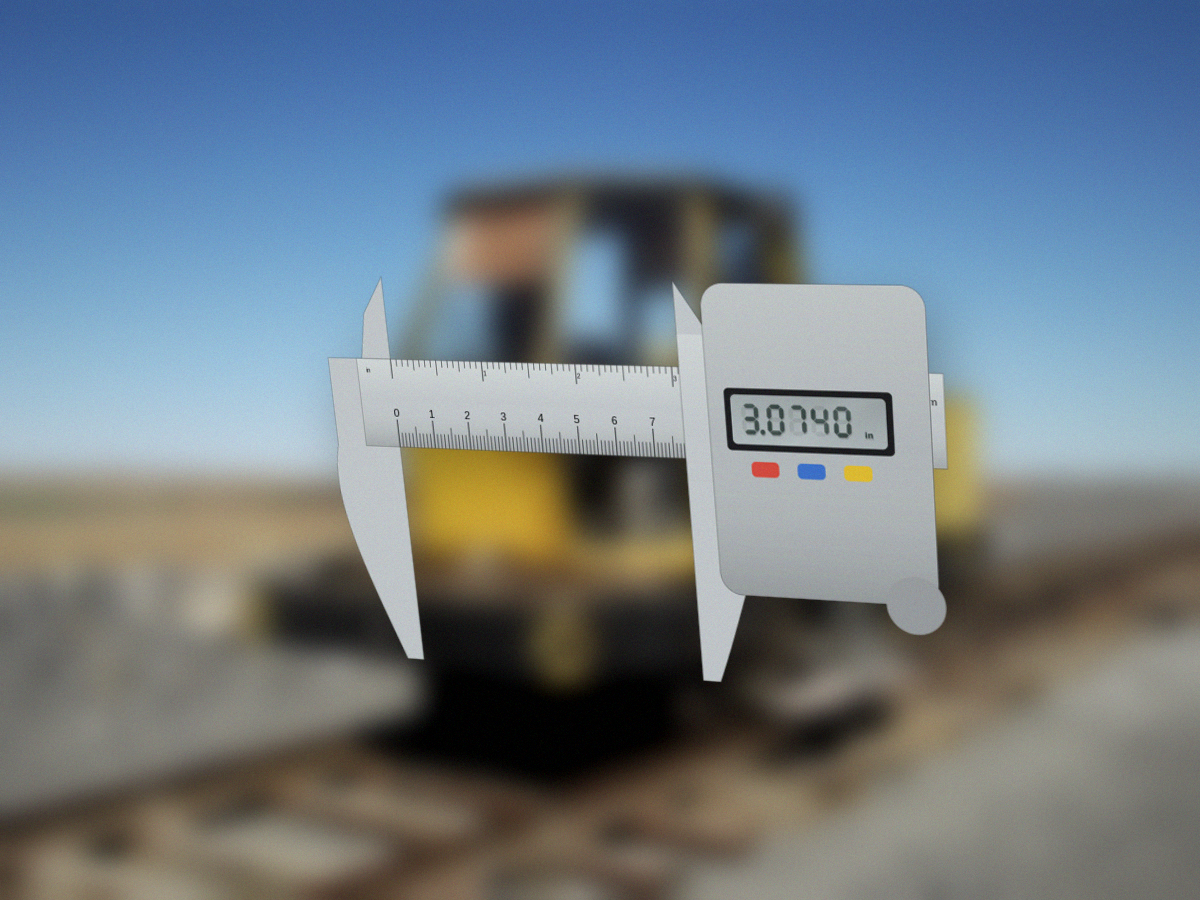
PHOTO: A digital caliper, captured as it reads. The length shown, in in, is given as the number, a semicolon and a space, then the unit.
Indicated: 3.0740; in
